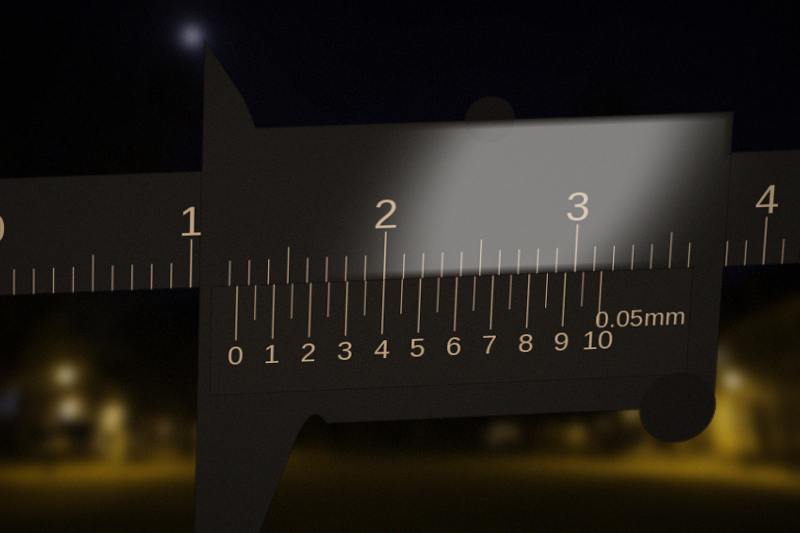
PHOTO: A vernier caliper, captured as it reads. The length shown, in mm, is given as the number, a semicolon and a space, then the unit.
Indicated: 12.4; mm
